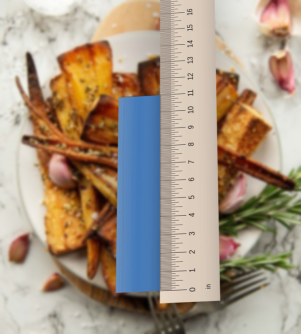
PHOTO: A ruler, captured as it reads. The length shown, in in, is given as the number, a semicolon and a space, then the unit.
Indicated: 11; in
